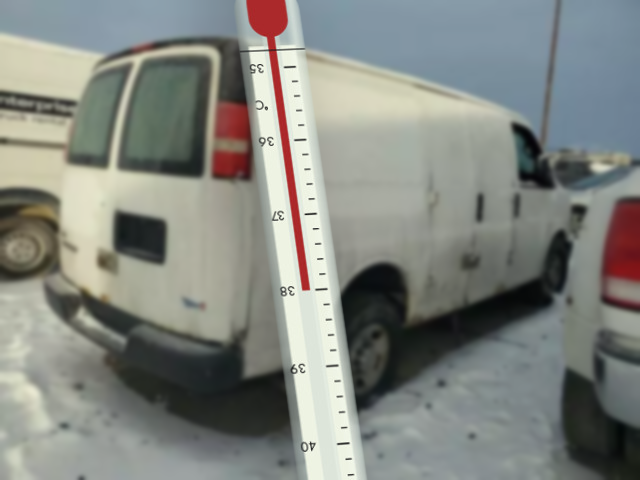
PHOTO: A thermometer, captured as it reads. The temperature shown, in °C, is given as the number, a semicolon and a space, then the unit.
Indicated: 38; °C
